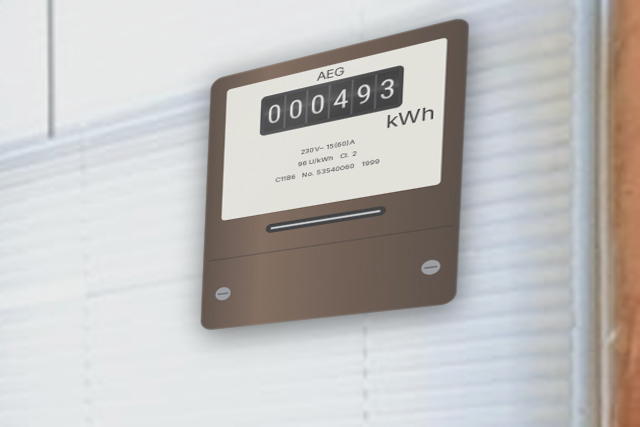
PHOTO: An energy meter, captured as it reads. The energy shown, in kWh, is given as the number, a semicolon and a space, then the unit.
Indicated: 493; kWh
